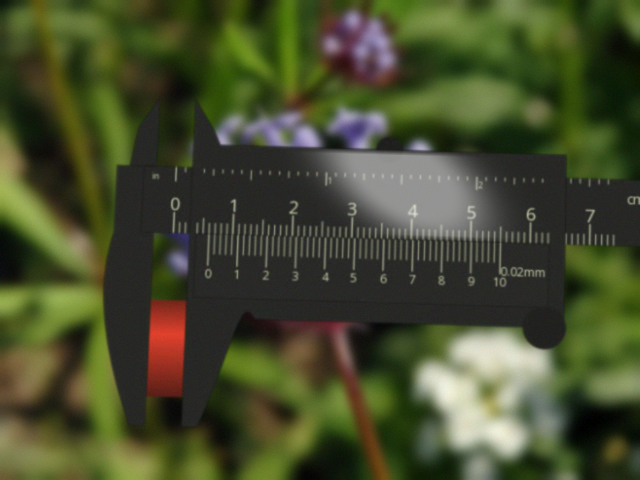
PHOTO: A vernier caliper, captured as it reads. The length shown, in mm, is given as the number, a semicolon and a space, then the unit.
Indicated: 6.0; mm
